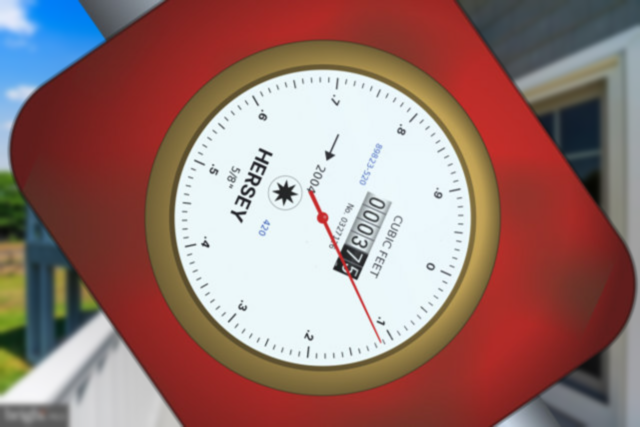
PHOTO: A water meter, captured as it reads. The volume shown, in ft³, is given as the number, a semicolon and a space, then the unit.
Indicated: 375.11; ft³
